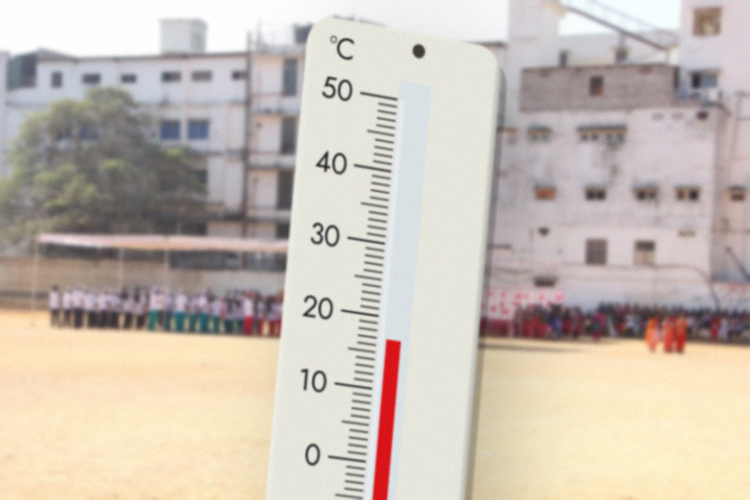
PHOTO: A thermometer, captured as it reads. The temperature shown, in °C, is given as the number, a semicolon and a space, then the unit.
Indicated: 17; °C
